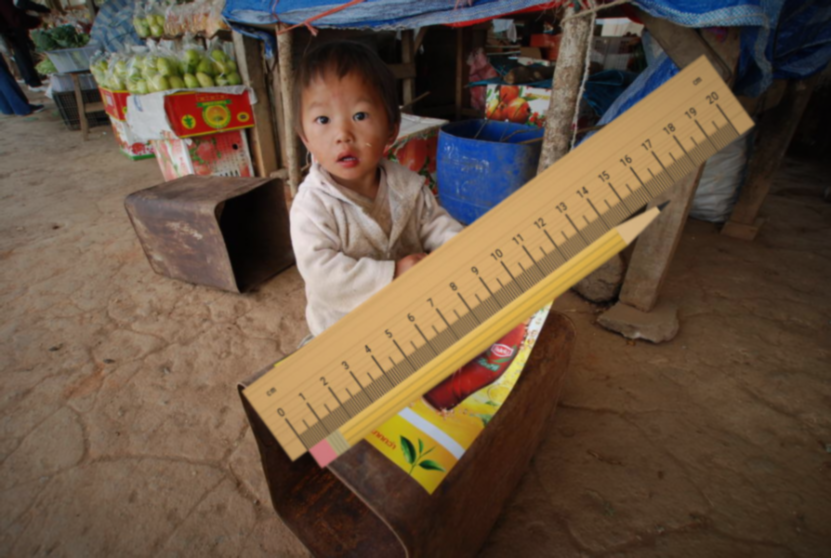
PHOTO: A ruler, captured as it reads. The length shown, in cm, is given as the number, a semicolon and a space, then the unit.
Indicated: 16.5; cm
